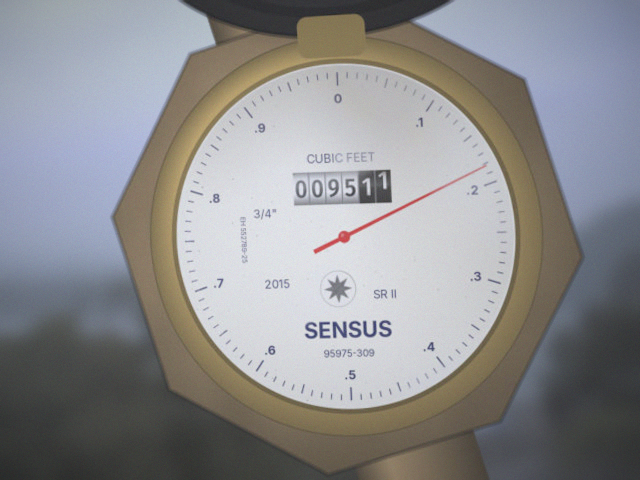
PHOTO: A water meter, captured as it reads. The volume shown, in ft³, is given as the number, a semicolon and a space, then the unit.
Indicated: 9511.18; ft³
